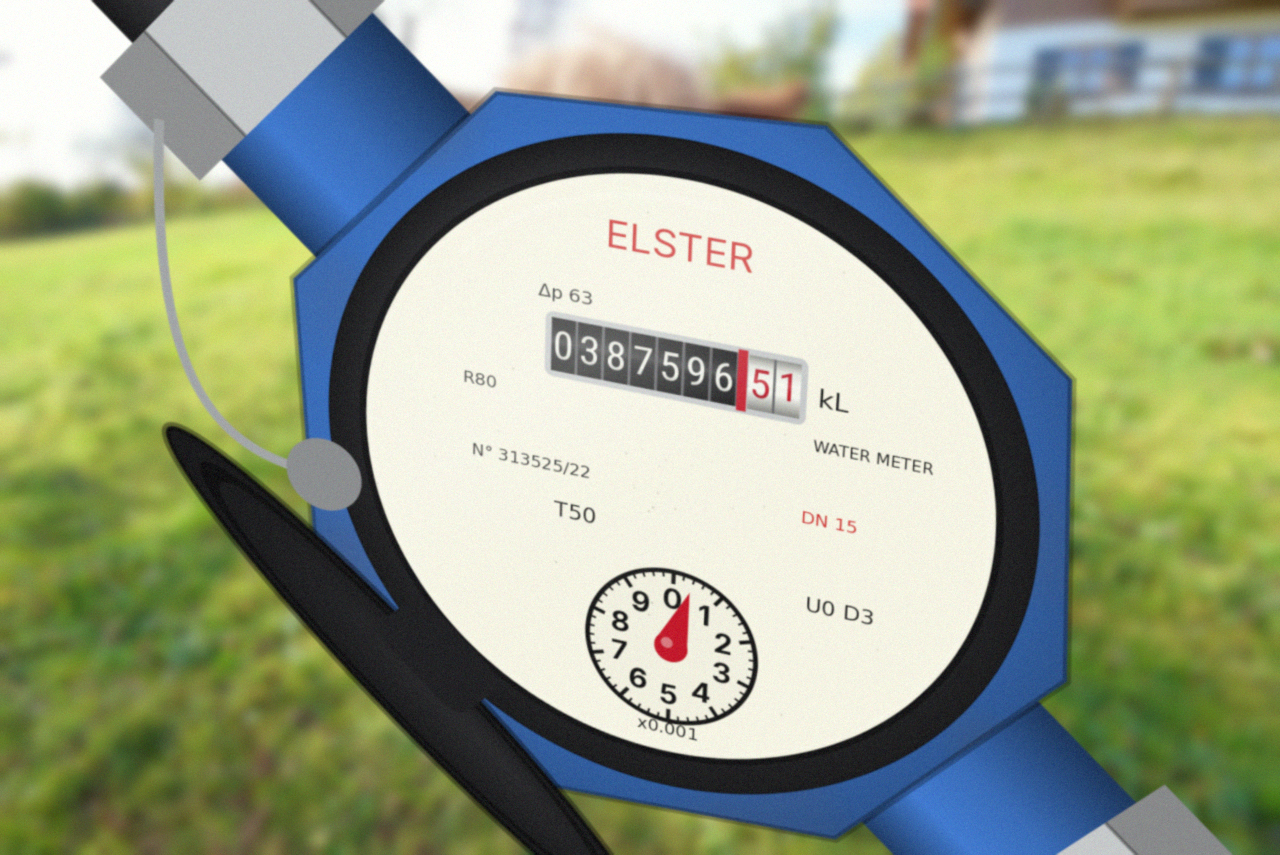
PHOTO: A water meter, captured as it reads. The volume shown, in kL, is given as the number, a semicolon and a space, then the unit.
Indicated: 387596.510; kL
